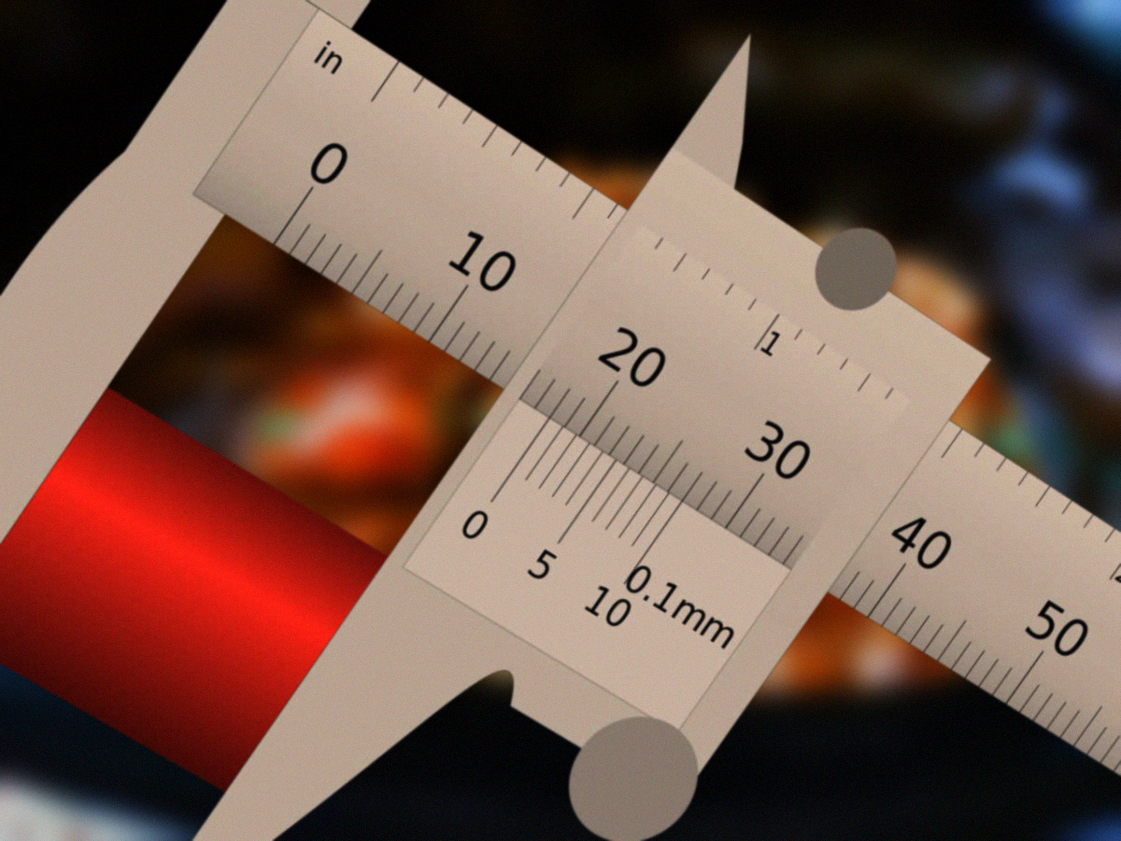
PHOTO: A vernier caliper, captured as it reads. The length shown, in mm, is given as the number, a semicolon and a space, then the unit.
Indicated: 18.0; mm
